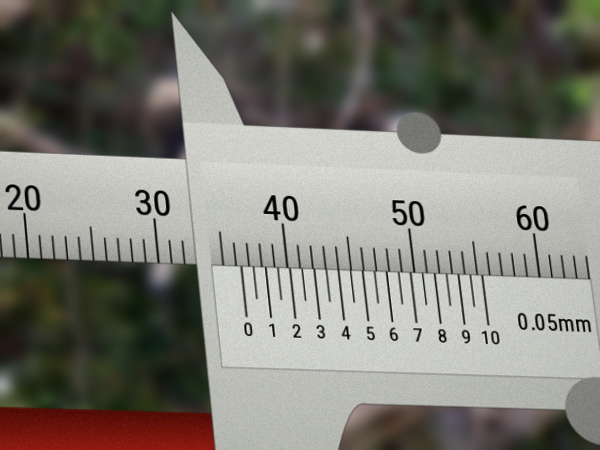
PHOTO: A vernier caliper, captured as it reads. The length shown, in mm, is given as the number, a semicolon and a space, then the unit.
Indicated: 36.4; mm
